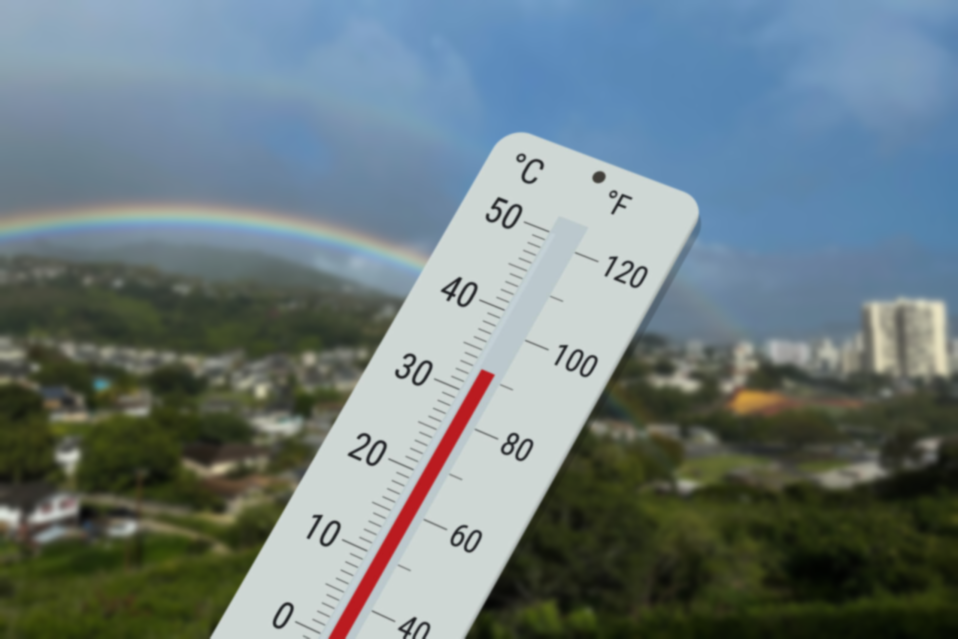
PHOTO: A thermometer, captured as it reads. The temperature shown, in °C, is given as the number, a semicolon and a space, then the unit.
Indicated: 33; °C
